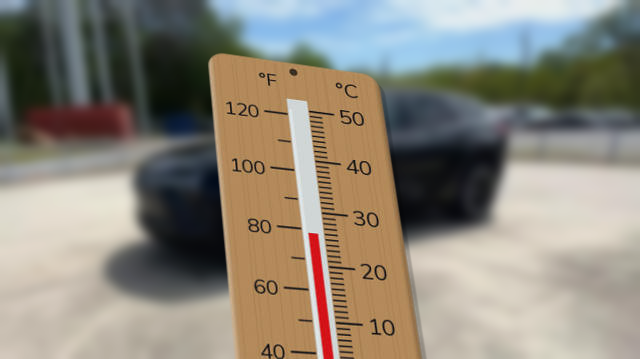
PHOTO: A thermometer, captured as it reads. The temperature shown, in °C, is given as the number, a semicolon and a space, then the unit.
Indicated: 26; °C
